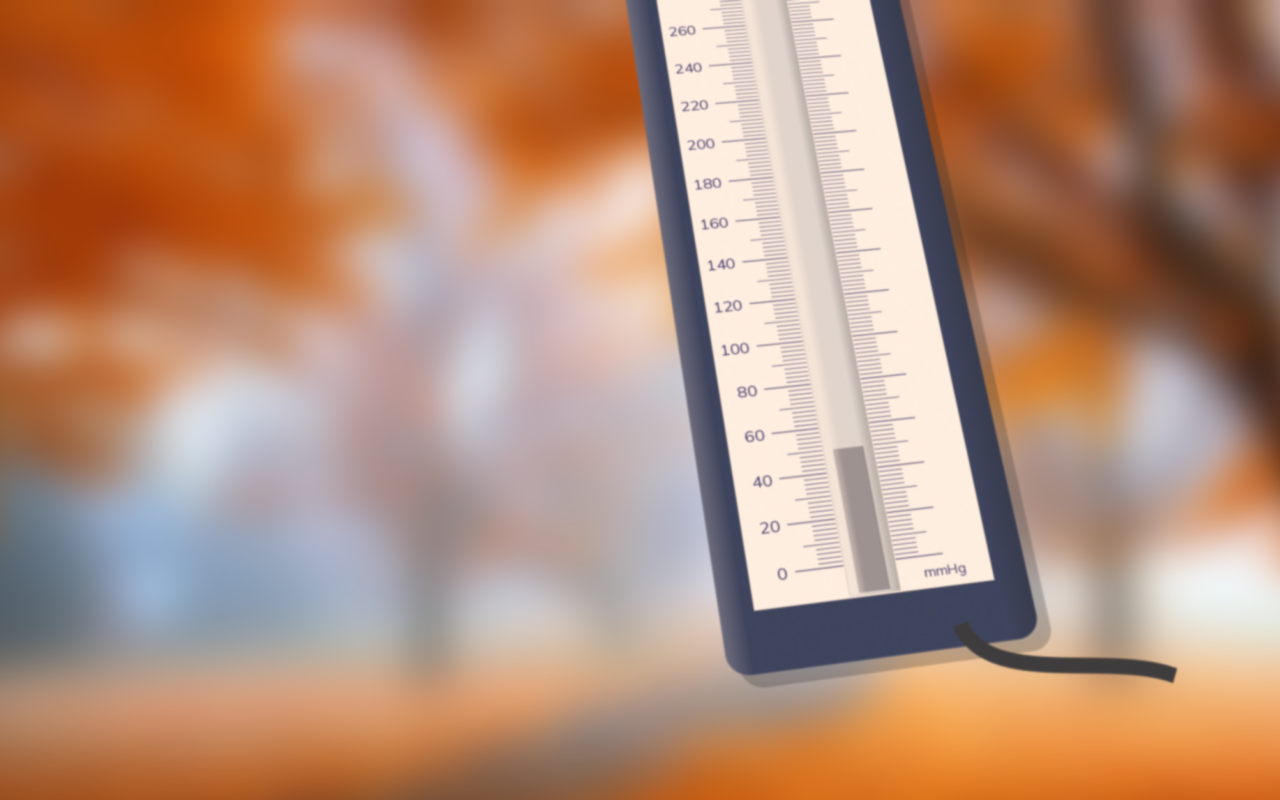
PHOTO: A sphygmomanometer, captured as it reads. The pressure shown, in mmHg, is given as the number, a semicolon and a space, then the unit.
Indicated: 50; mmHg
